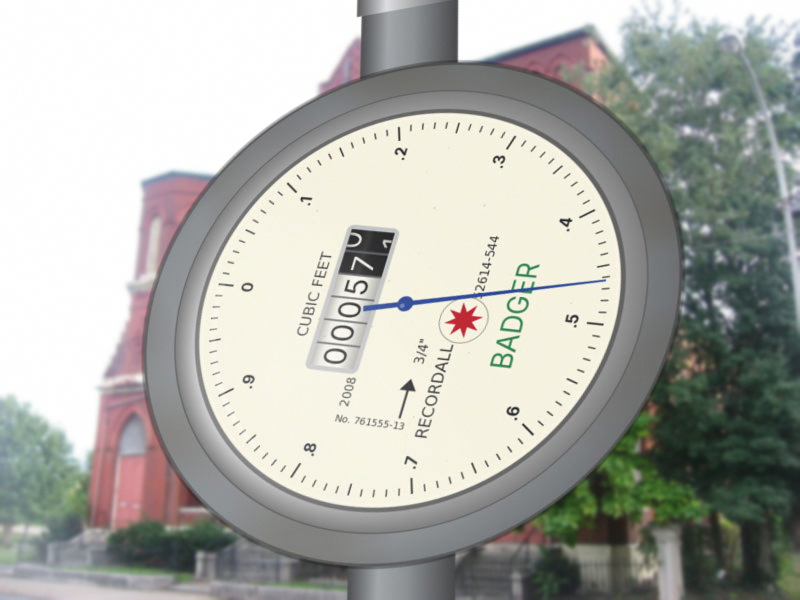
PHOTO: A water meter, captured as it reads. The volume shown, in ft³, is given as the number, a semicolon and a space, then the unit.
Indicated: 570.46; ft³
